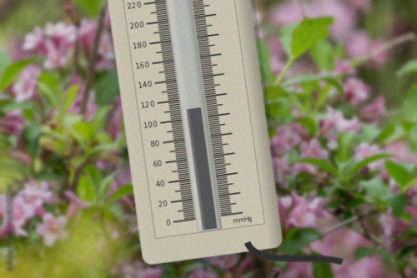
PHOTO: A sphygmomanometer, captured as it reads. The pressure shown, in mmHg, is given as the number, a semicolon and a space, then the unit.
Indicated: 110; mmHg
